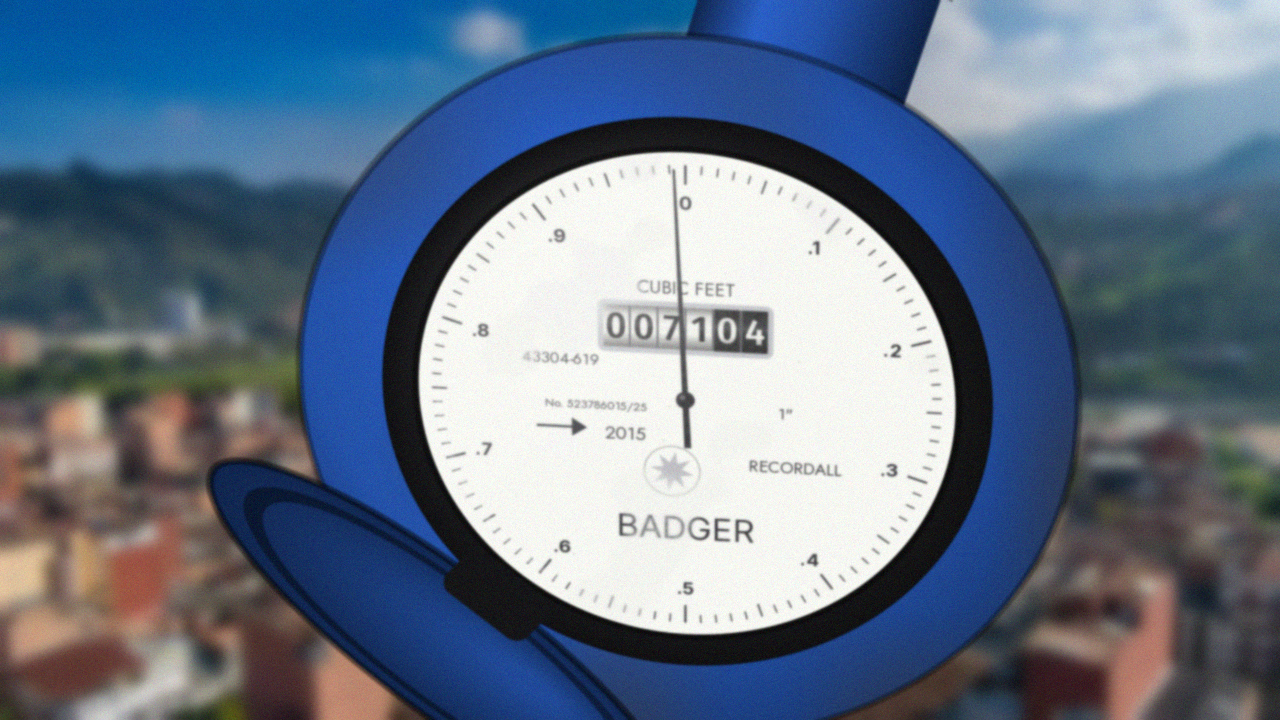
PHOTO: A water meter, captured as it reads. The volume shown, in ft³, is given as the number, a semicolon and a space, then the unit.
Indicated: 7103.99; ft³
